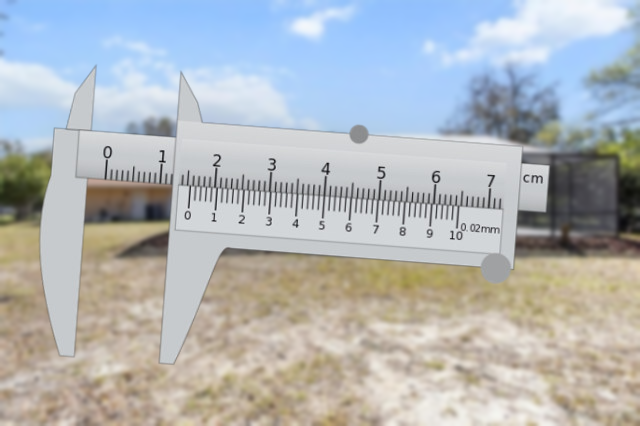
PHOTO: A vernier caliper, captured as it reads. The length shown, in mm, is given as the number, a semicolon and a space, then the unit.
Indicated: 15.5; mm
